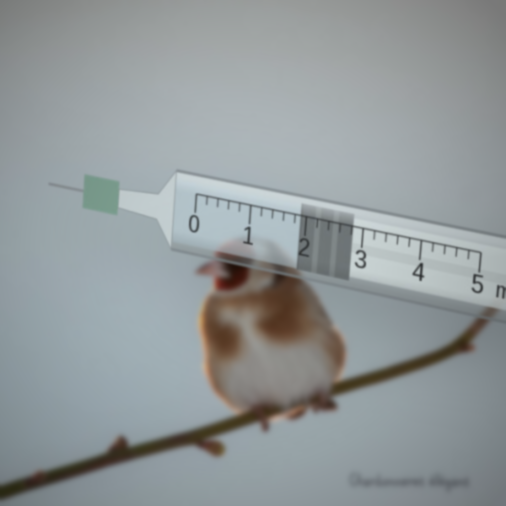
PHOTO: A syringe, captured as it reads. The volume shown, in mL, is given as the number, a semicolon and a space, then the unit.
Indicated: 1.9; mL
